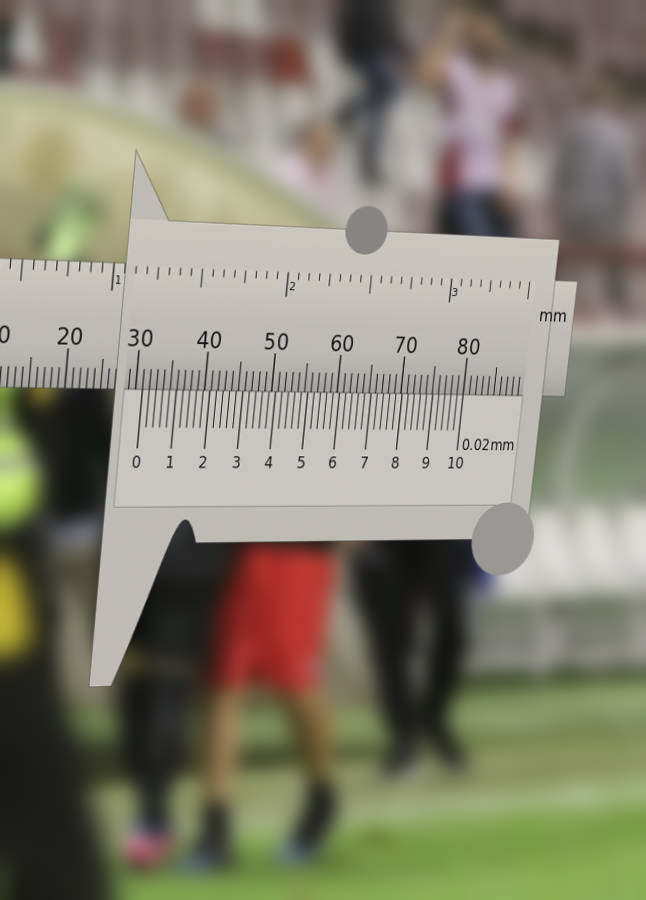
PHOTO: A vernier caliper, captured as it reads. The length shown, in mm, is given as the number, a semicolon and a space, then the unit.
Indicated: 31.0; mm
